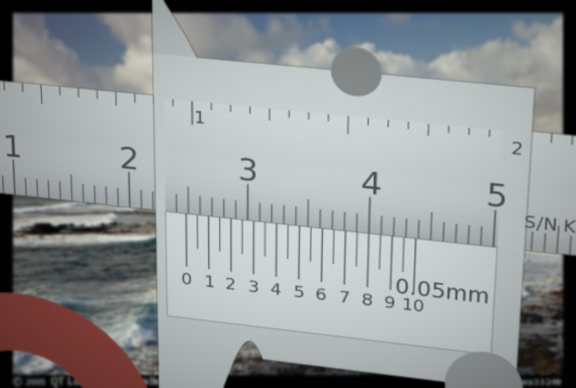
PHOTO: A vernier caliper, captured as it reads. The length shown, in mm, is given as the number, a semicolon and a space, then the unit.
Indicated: 24.8; mm
